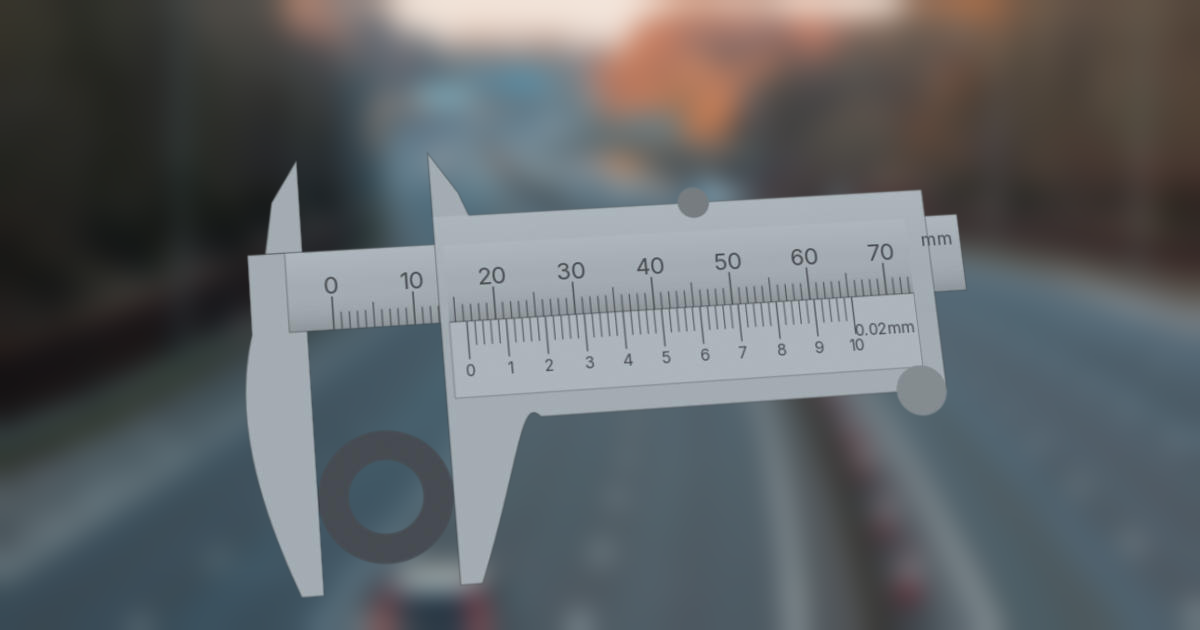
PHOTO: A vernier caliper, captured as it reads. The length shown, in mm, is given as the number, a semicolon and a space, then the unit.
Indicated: 16.4; mm
